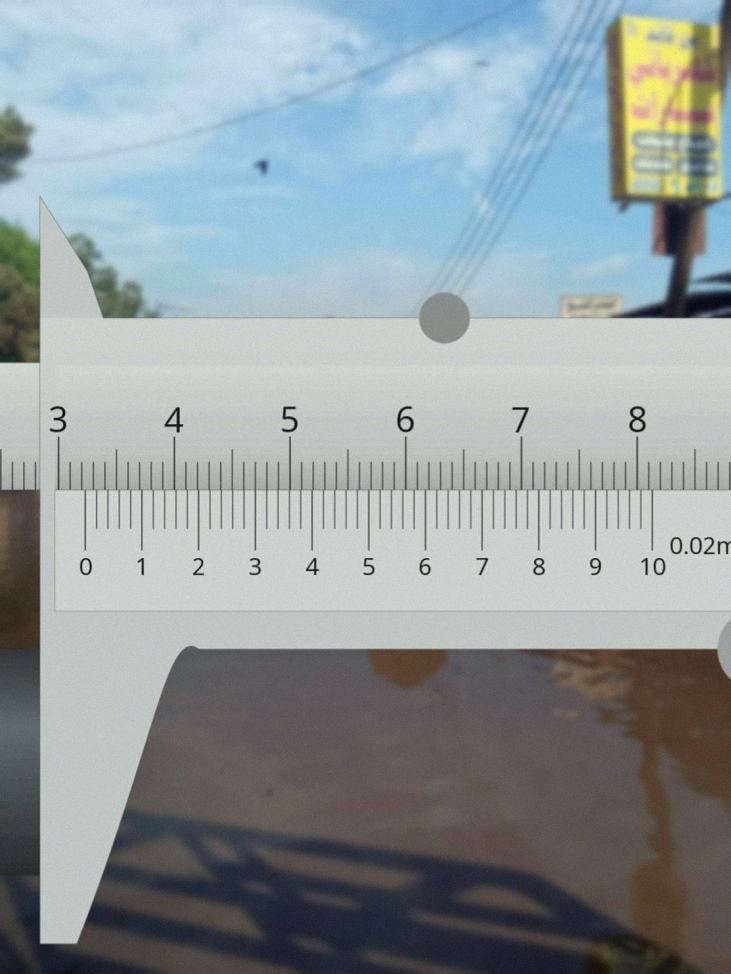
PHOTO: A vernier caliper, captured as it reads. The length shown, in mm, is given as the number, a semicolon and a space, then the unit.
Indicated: 32.3; mm
